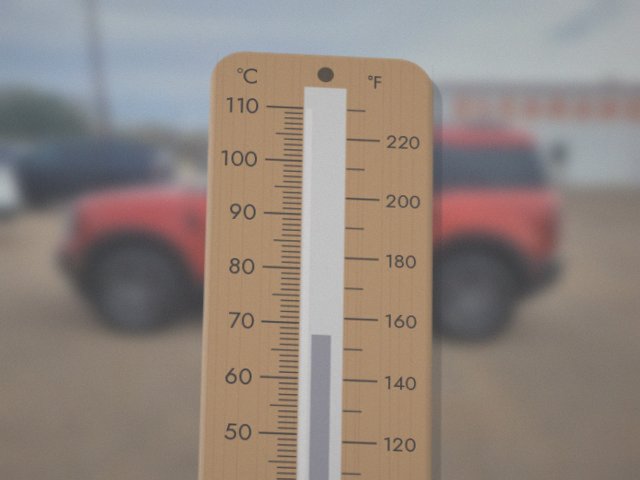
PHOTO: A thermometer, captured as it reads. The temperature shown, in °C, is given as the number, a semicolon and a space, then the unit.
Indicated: 68; °C
